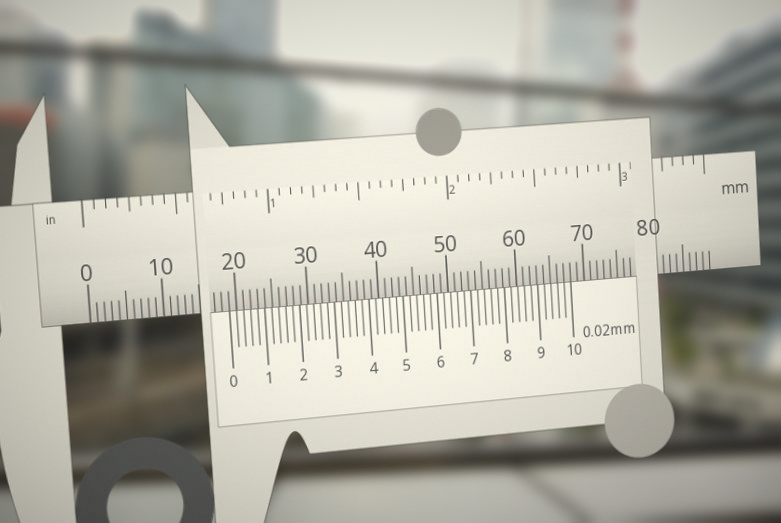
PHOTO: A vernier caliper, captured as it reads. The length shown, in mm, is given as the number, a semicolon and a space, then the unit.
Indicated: 19.0; mm
